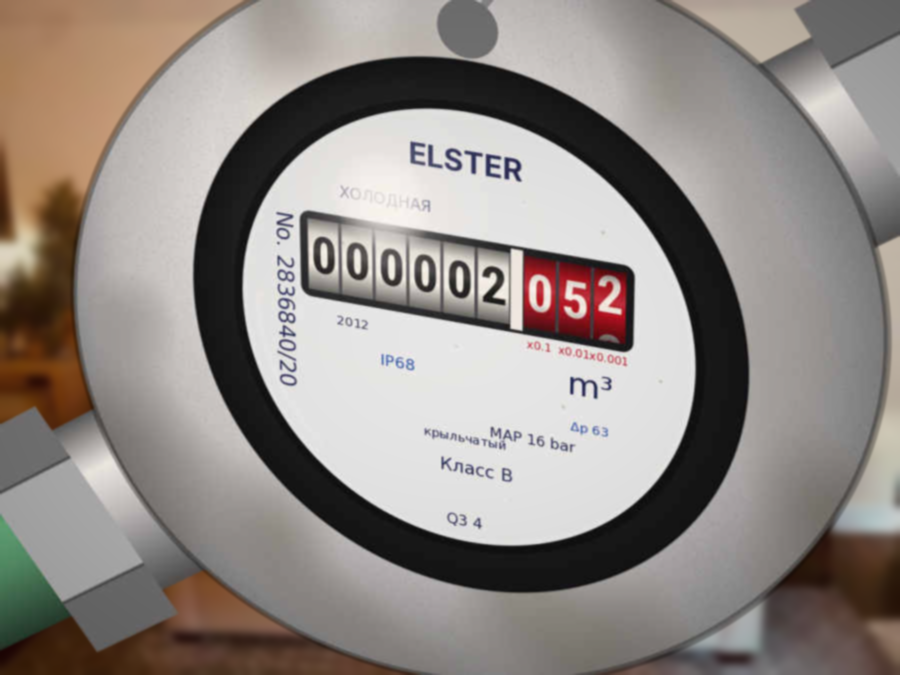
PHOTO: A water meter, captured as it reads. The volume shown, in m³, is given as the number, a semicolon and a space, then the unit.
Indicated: 2.052; m³
